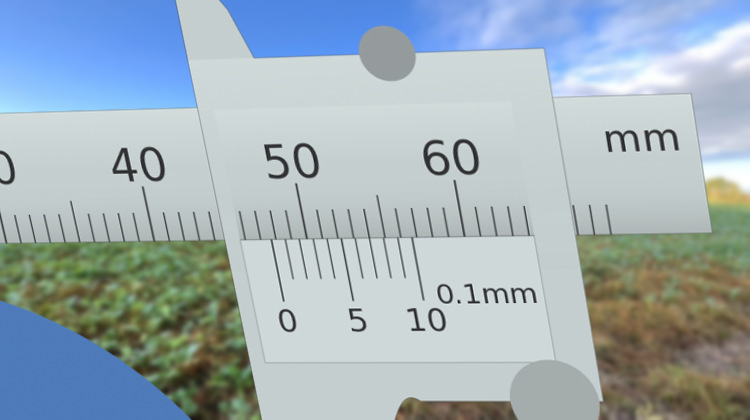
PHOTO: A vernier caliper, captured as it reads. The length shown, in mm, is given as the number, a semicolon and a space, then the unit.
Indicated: 47.7; mm
